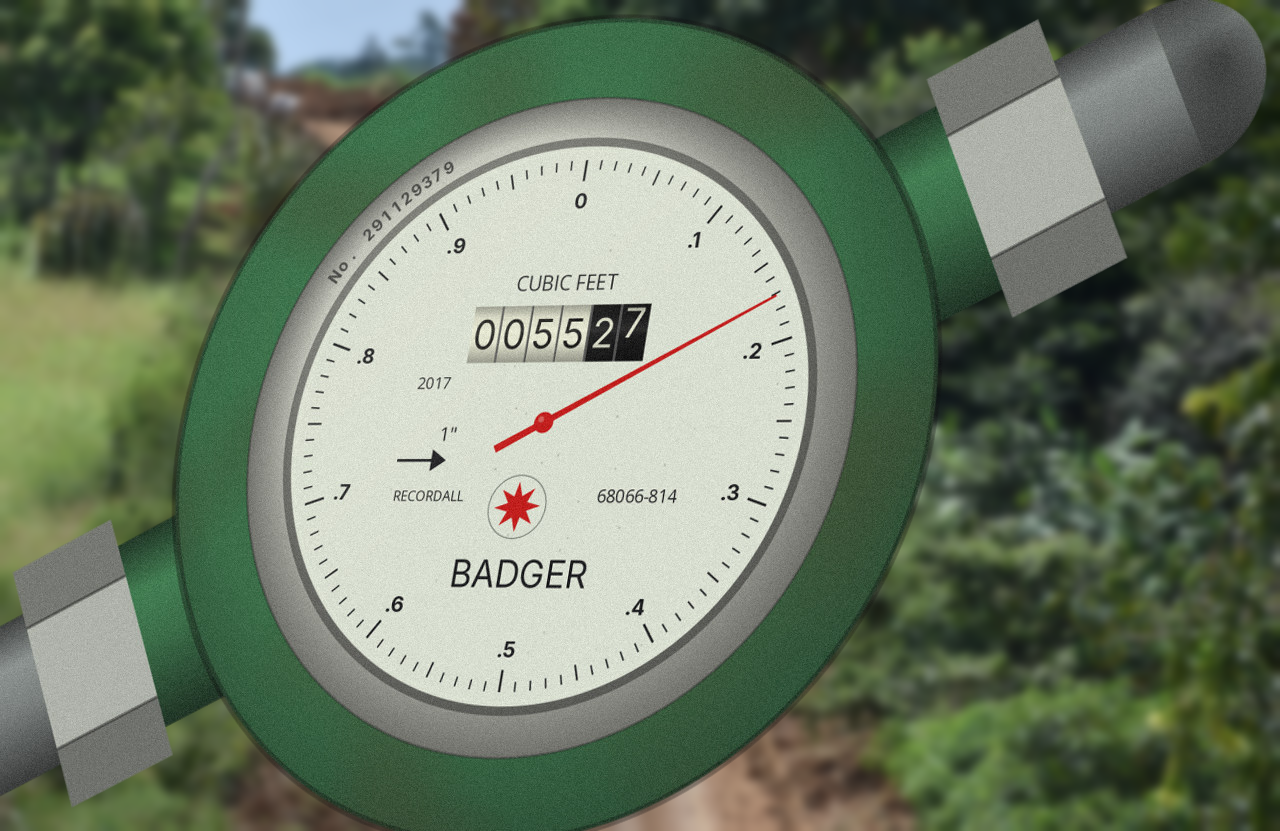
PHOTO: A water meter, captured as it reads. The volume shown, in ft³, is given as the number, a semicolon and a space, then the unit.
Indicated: 5527.17; ft³
